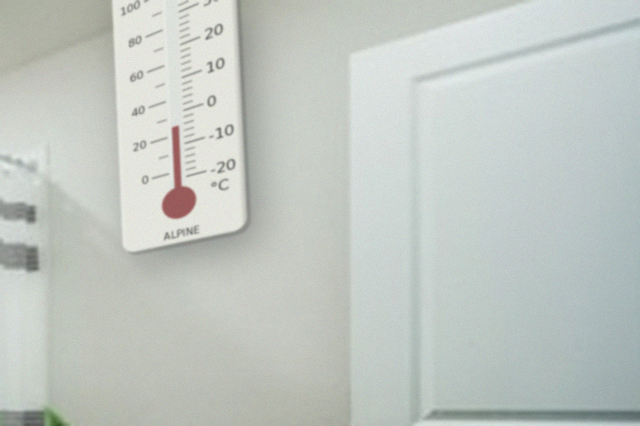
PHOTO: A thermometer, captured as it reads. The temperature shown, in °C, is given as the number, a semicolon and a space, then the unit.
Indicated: -4; °C
